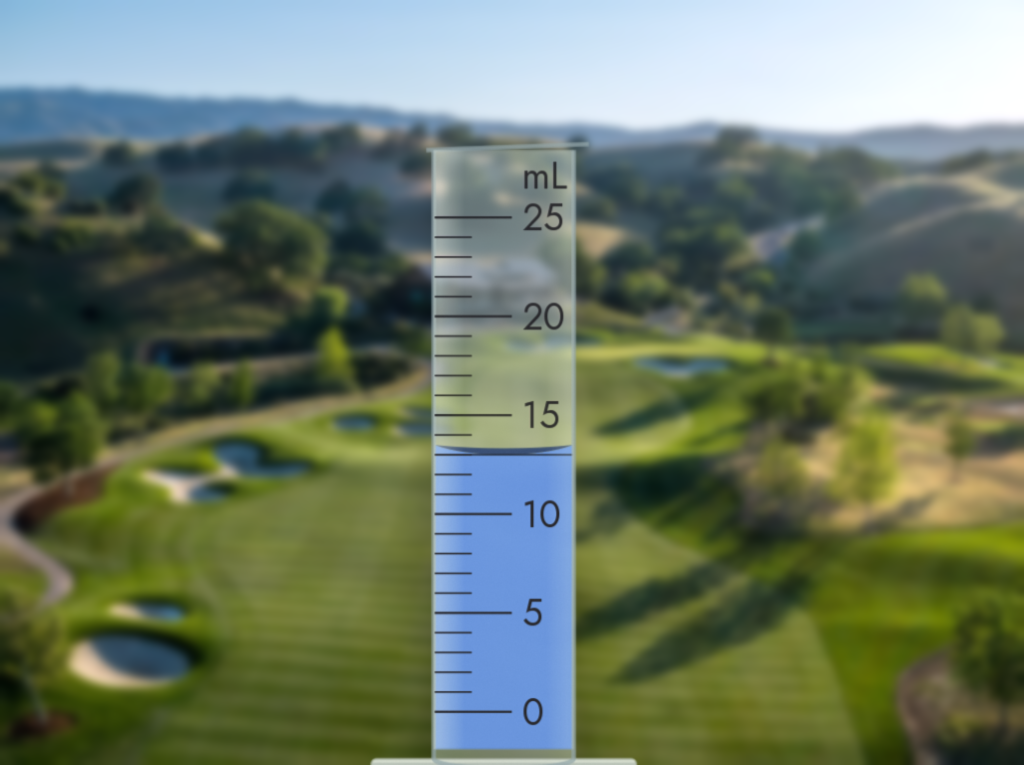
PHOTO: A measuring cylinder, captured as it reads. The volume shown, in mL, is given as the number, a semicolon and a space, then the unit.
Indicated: 13; mL
